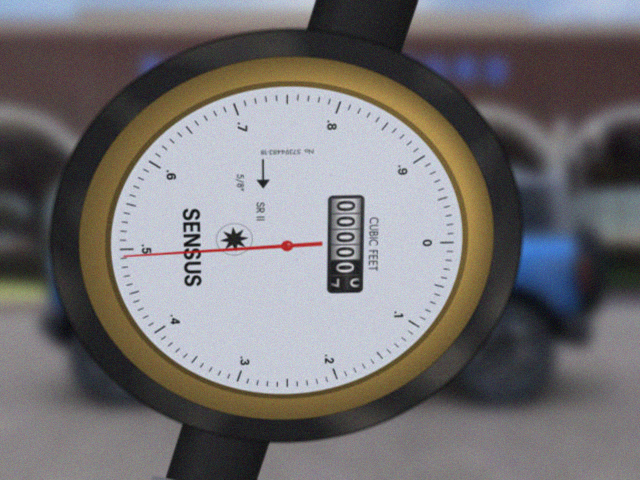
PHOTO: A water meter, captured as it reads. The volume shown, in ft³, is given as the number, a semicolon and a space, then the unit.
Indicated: 6.49; ft³
